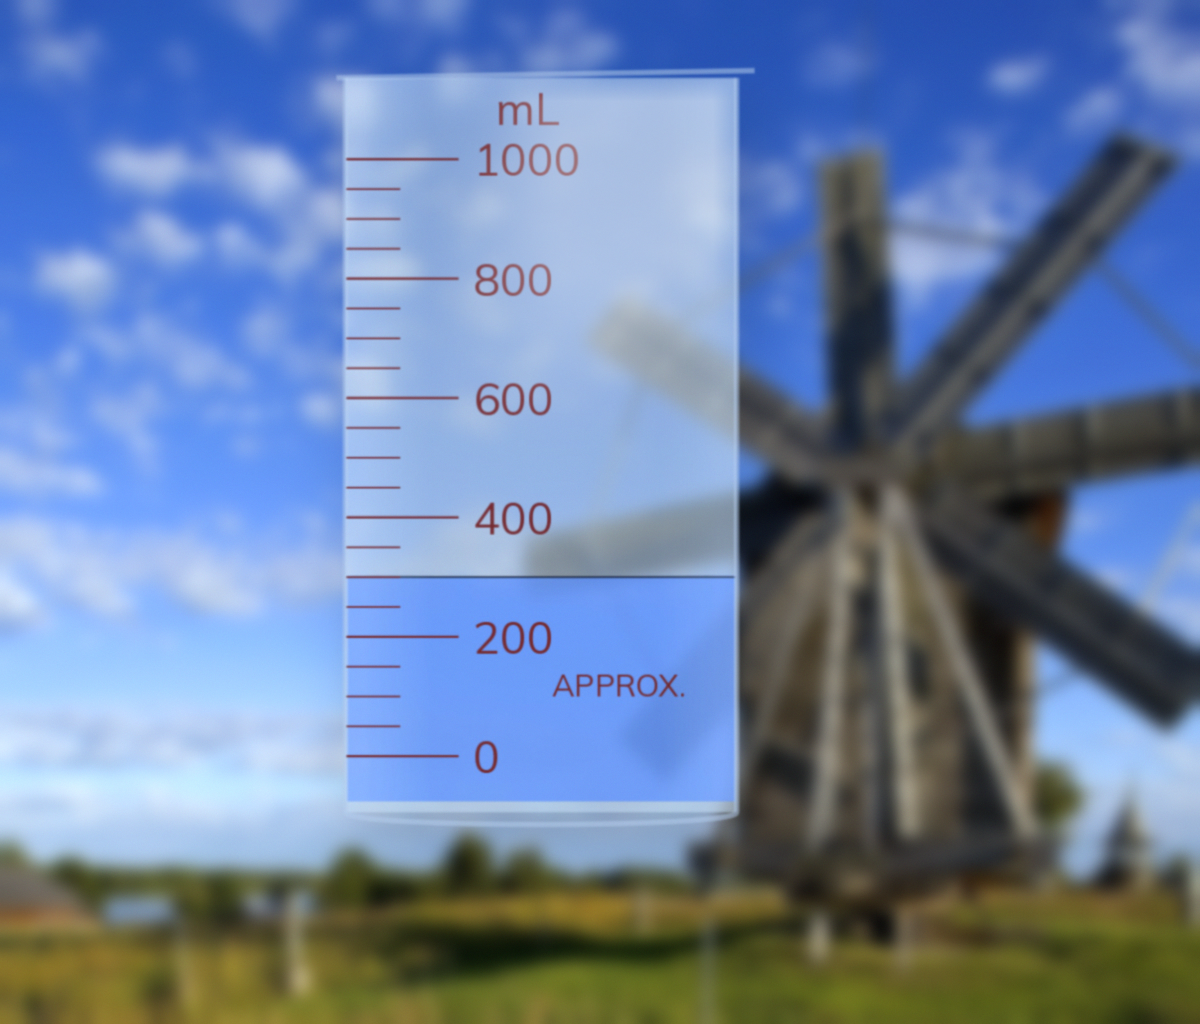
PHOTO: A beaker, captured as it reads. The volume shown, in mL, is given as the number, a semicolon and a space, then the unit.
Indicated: 300; mL
